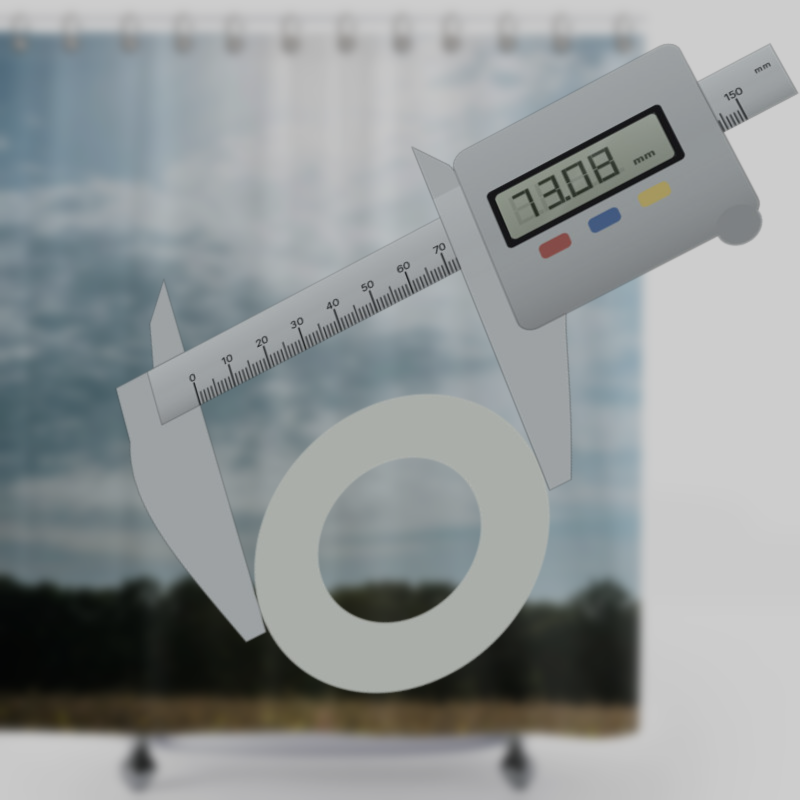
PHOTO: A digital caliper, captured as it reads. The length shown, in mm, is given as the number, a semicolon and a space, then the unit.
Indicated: 73.08; mm
